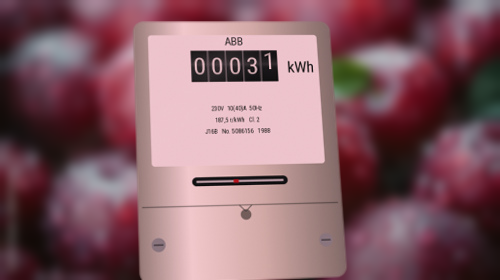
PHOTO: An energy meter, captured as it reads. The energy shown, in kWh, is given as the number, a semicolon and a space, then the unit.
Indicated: 31; kWh
